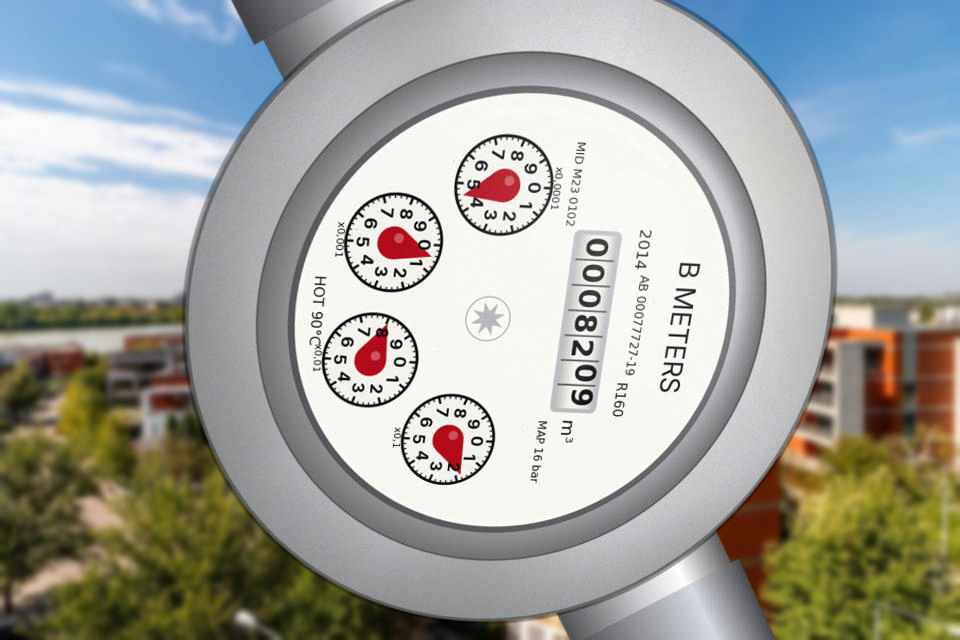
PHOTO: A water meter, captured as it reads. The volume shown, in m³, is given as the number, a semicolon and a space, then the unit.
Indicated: 8209.1804; m³
